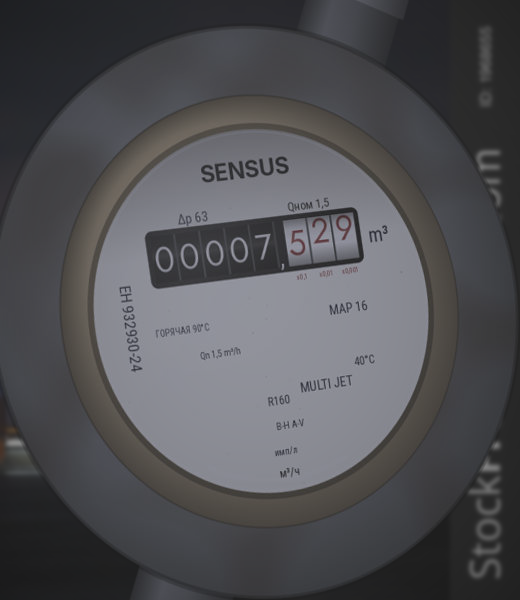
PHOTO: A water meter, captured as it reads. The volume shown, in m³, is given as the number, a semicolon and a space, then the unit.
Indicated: 7.529; m³
